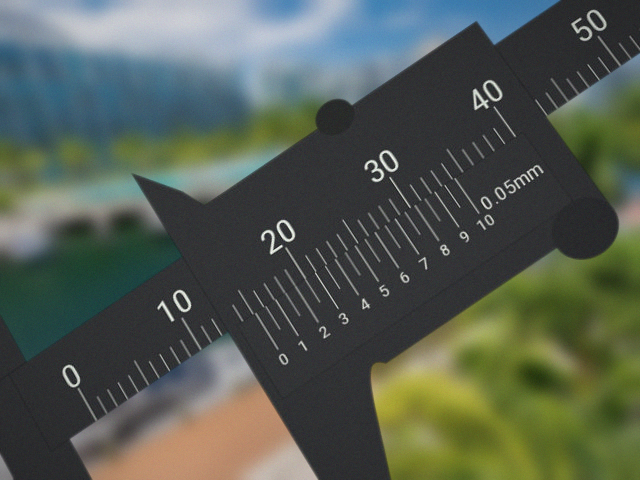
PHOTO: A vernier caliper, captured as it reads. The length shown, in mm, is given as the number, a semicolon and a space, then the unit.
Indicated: 15.2; mm
